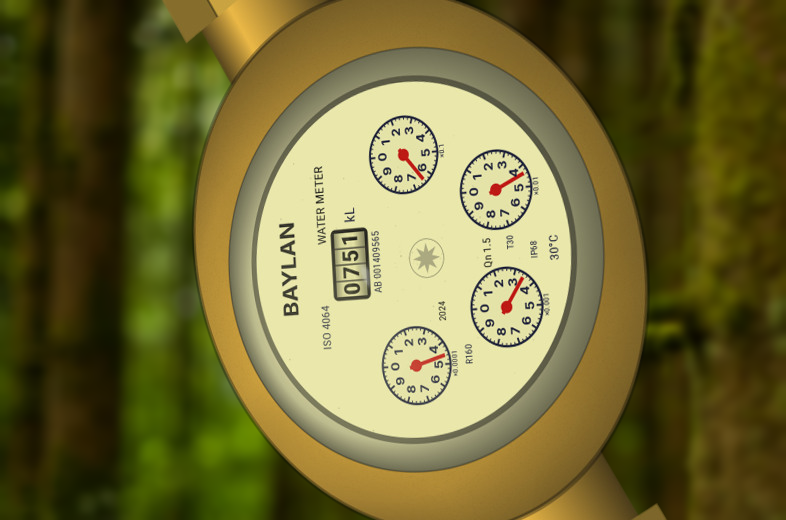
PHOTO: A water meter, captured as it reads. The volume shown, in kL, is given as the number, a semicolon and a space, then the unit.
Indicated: 751.6434; kL
